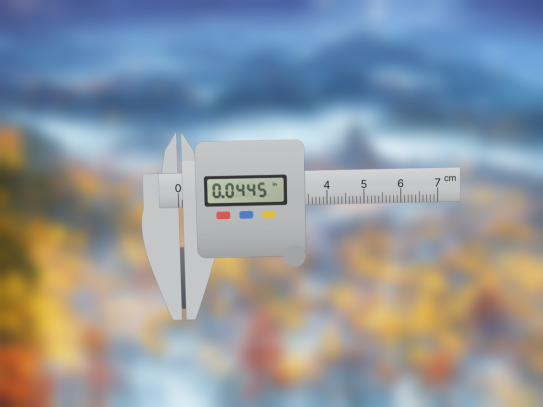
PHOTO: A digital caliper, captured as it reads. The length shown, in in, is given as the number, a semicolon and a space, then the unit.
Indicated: 0.0445; in
